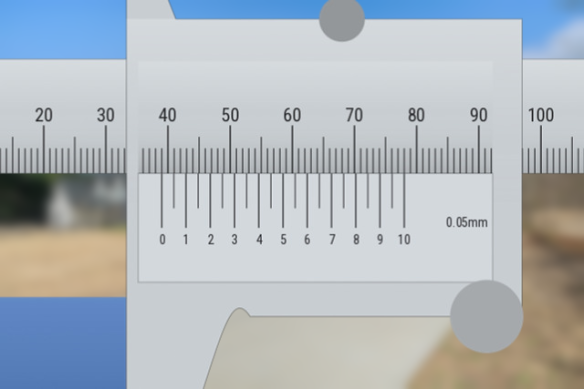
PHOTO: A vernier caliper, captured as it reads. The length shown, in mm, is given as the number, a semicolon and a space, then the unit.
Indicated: 39.0; mm
